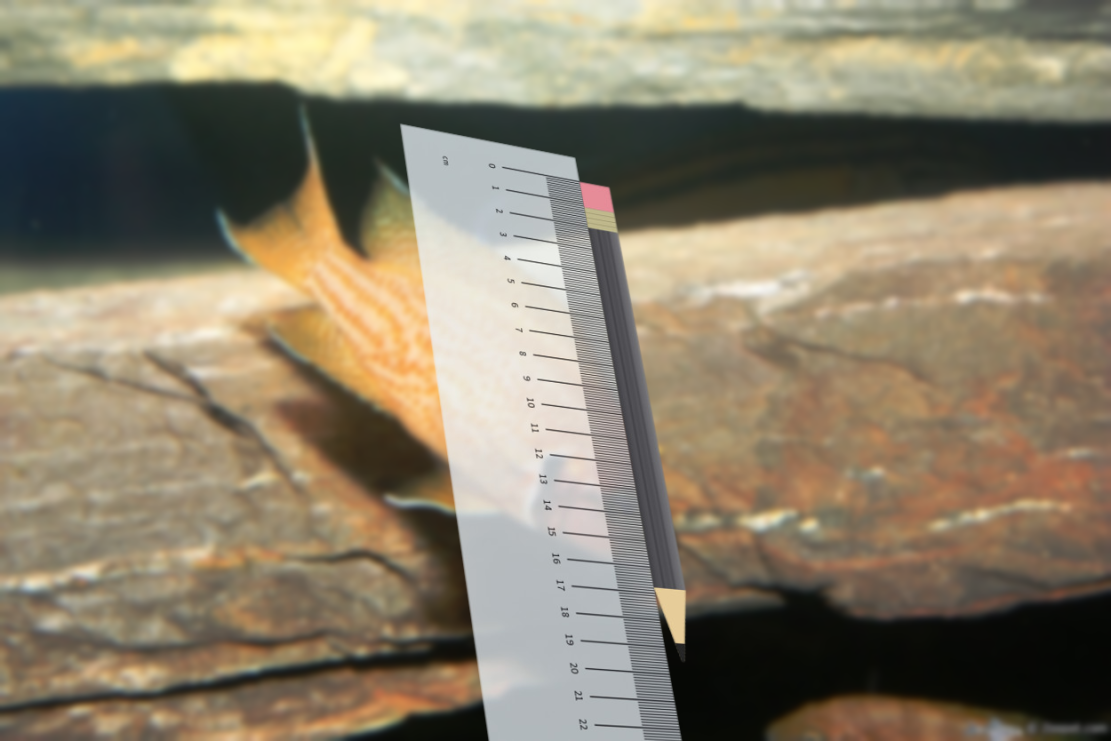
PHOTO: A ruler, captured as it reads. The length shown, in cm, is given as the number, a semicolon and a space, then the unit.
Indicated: 19.5; cm
